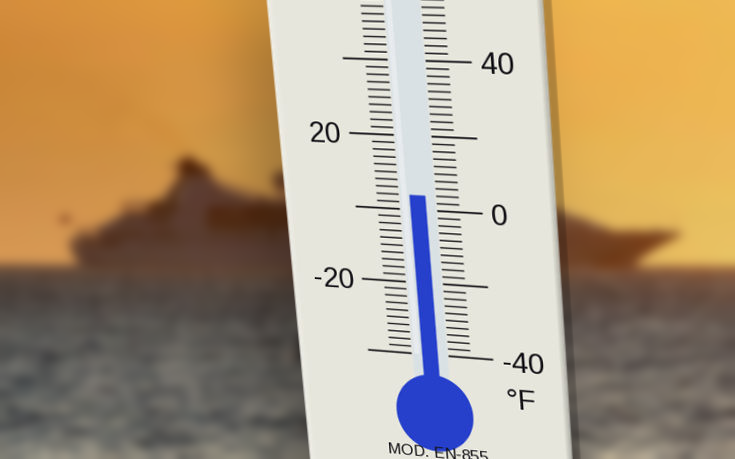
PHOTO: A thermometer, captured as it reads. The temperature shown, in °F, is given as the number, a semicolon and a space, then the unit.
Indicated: 4; °F
